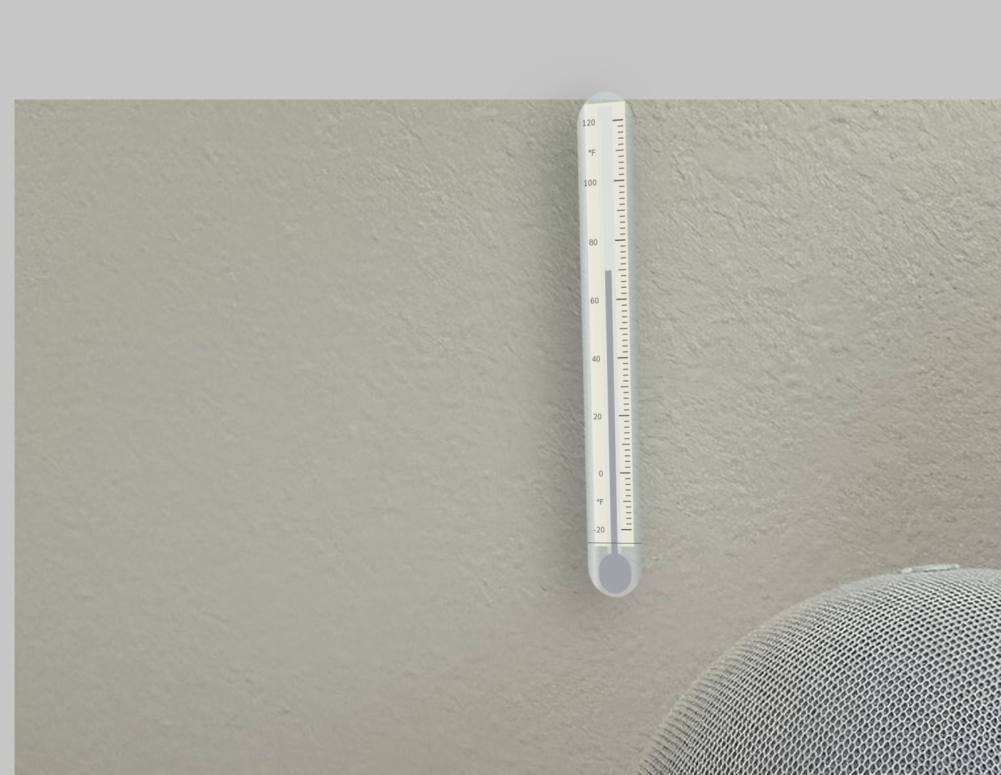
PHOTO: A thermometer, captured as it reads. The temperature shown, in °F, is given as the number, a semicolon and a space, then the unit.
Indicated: 70; °F
